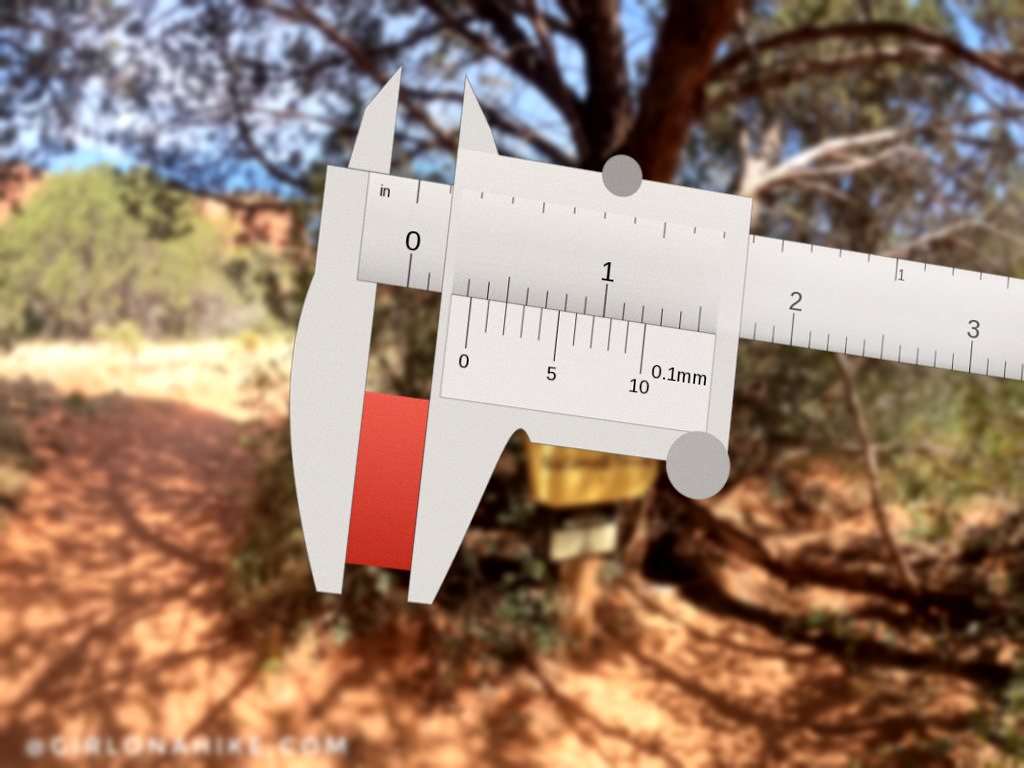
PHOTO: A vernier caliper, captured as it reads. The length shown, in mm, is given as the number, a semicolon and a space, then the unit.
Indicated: 3.2; mm
